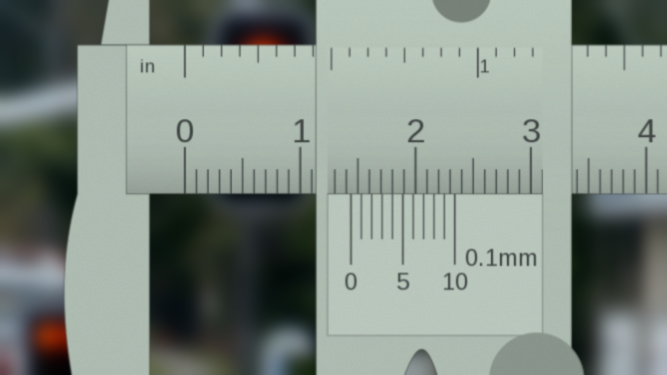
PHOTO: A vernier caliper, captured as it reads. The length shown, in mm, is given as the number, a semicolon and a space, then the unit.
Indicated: 14.4; mm
